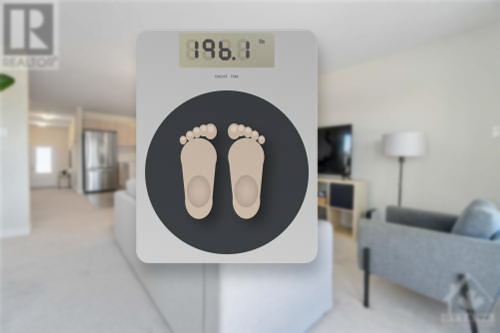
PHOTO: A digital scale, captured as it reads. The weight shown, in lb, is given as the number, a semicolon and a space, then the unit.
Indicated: 196.1; lb
